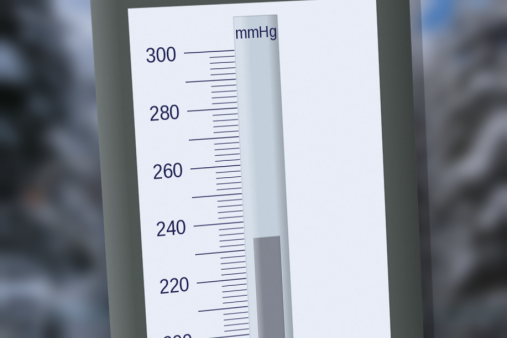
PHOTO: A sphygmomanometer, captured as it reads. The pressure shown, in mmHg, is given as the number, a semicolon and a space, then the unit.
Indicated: 234; mmHg
